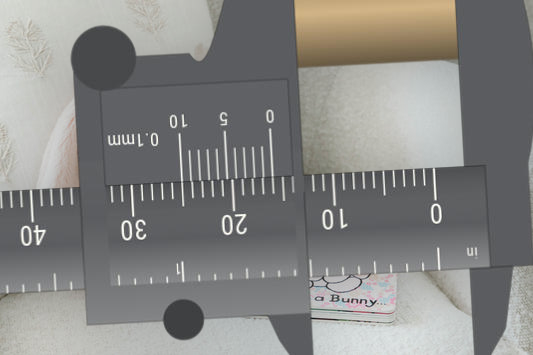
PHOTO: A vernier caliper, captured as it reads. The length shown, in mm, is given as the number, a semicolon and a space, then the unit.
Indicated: 16.0; mm
